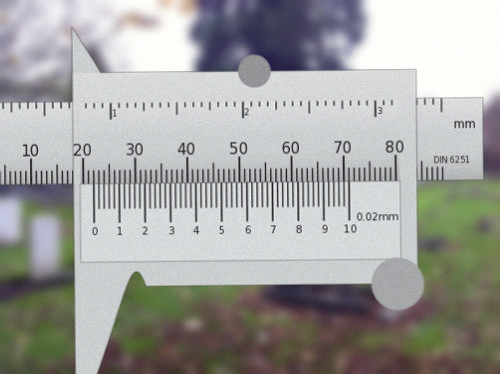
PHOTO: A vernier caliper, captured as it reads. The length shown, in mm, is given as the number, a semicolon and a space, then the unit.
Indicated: 22.0; mm
